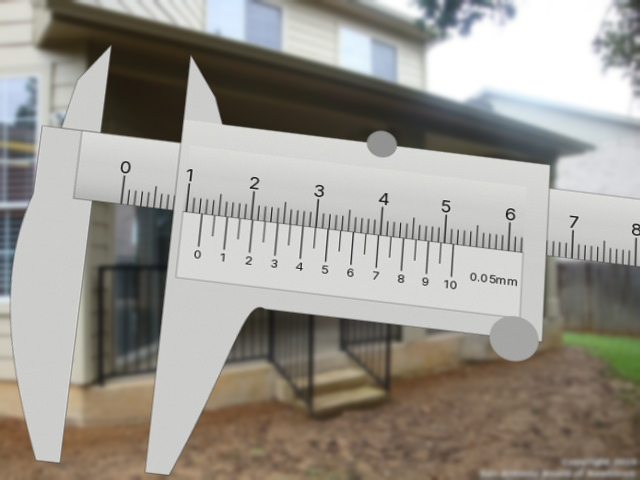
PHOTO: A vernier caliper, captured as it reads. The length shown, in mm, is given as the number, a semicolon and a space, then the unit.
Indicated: 12.4; mm
